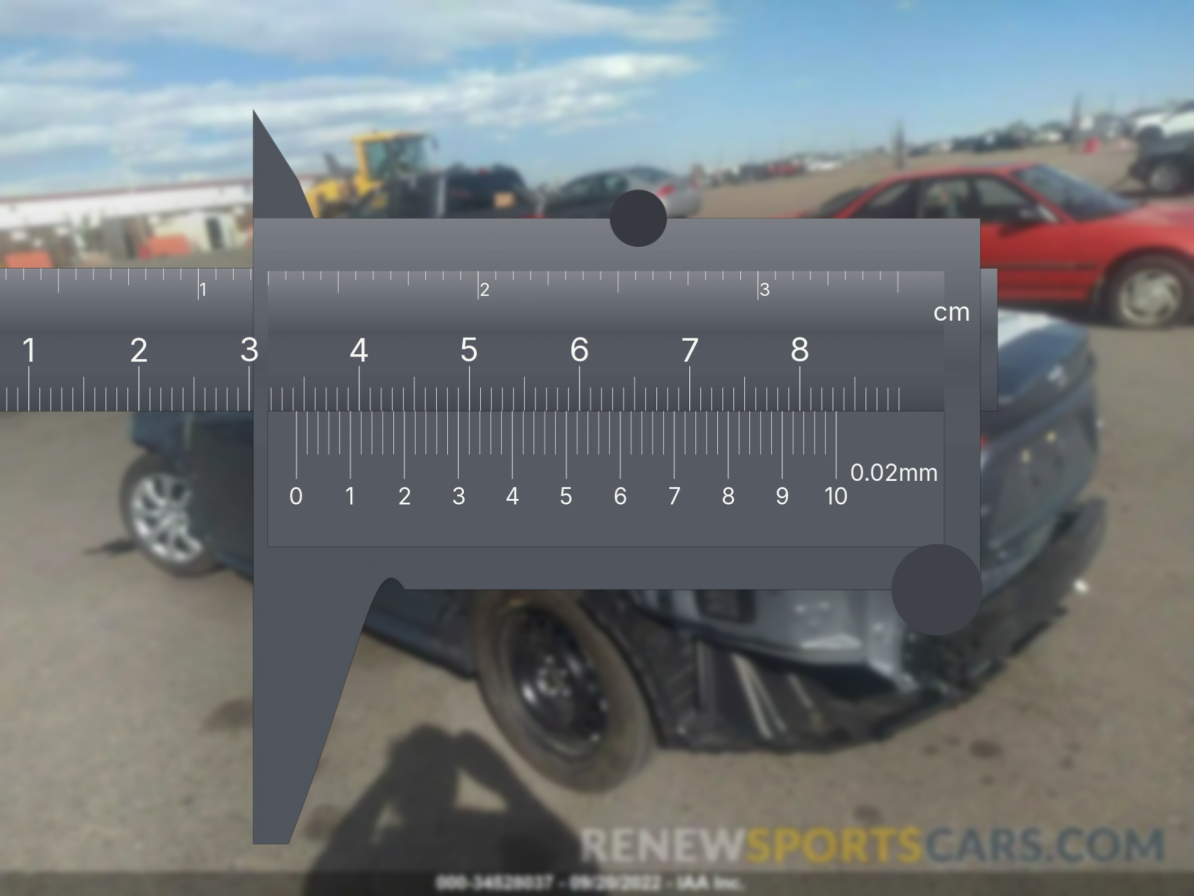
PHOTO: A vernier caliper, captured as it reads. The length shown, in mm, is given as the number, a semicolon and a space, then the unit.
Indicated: 34.3; mm
